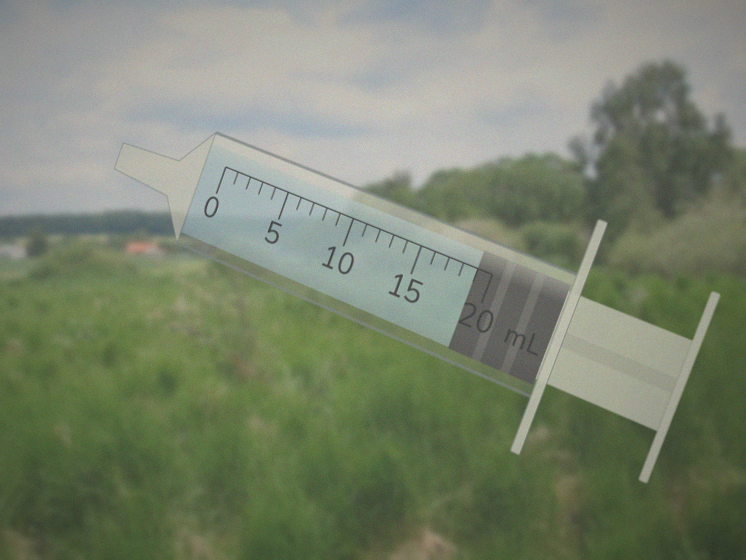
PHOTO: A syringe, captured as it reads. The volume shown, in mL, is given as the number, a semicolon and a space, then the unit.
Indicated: 19; mL
